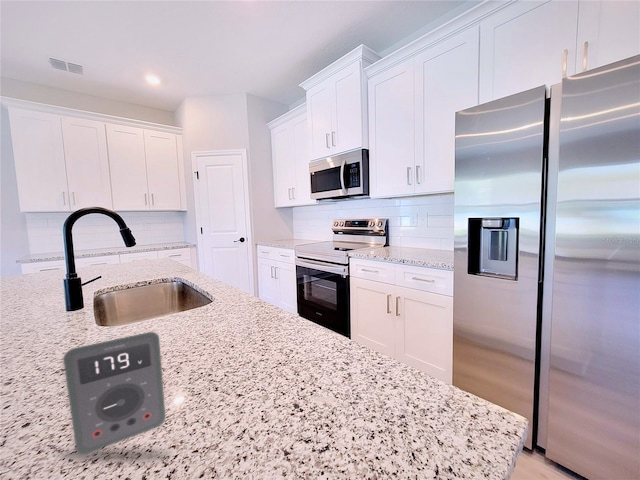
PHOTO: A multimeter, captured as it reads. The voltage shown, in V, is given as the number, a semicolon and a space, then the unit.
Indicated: 179; V
